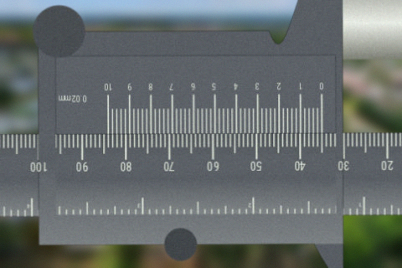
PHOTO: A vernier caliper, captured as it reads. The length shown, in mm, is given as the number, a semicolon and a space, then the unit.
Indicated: 35.0; mm
